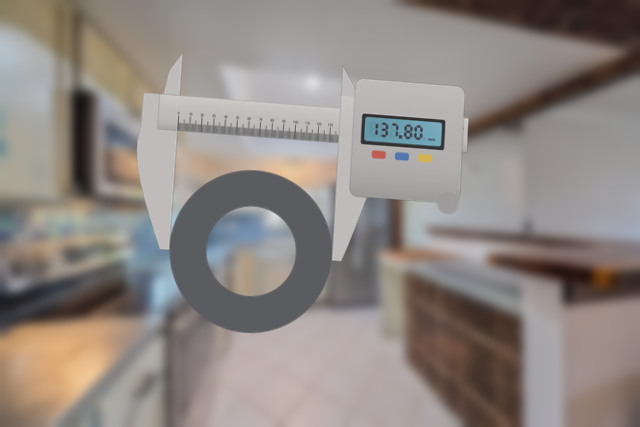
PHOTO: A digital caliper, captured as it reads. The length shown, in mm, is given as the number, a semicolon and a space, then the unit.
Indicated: 137.80; mm
